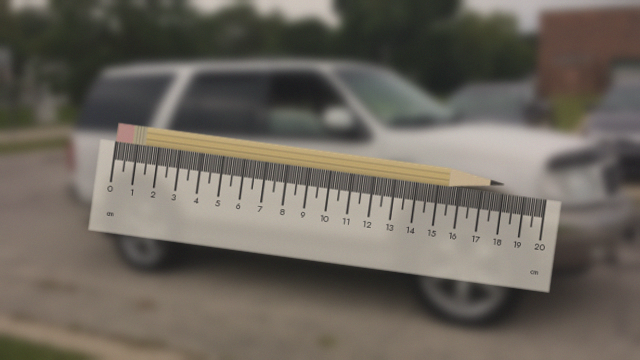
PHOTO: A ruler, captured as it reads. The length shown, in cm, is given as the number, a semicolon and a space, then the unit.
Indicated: 18; cm
